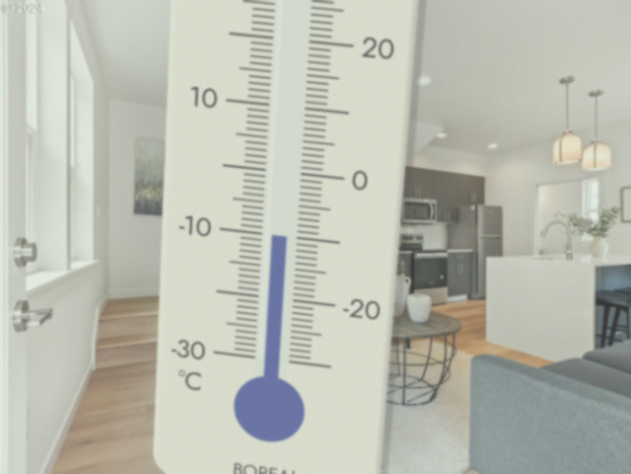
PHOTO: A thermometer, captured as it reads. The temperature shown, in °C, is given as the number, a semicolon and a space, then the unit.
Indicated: -10; °C
